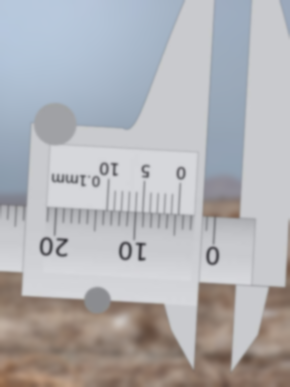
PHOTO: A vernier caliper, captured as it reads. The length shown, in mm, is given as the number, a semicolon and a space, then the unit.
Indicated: 4.6; mm
